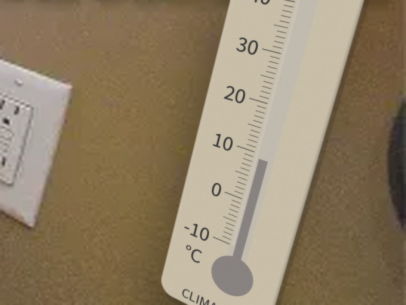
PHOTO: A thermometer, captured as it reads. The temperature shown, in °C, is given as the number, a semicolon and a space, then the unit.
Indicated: 9; °C
